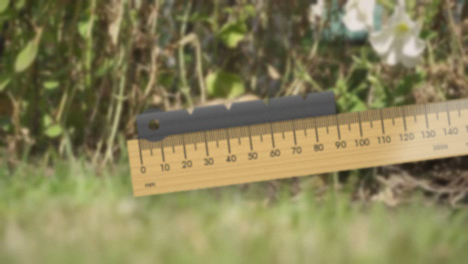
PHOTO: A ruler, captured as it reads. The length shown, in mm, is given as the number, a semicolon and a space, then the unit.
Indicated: 90; mm
